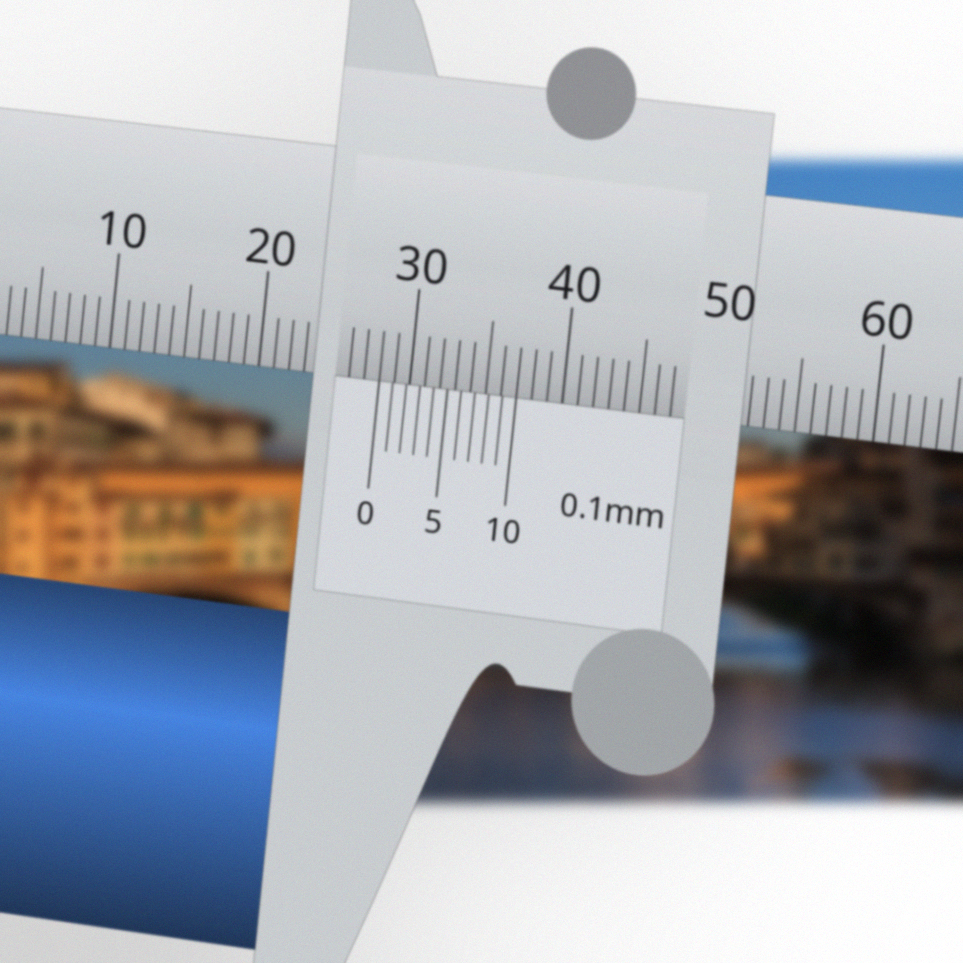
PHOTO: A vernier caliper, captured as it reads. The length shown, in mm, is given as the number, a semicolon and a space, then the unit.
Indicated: 28.0; mm
